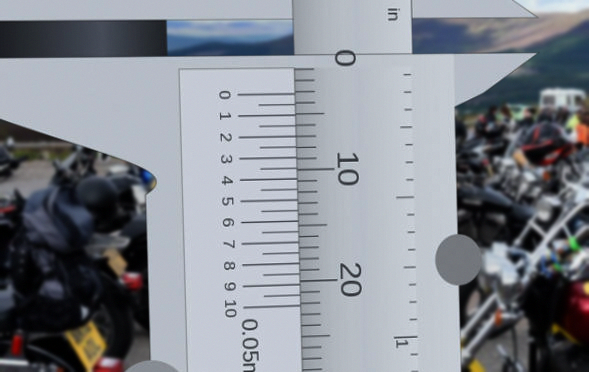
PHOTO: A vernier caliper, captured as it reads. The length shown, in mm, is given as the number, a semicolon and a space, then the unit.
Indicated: 3.2; mm
